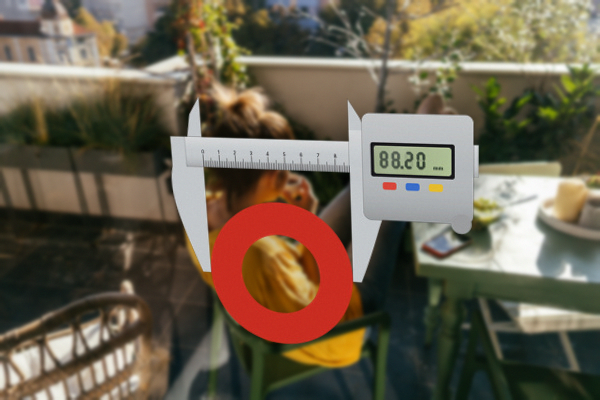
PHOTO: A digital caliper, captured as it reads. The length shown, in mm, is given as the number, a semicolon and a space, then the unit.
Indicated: 88.20; mm
